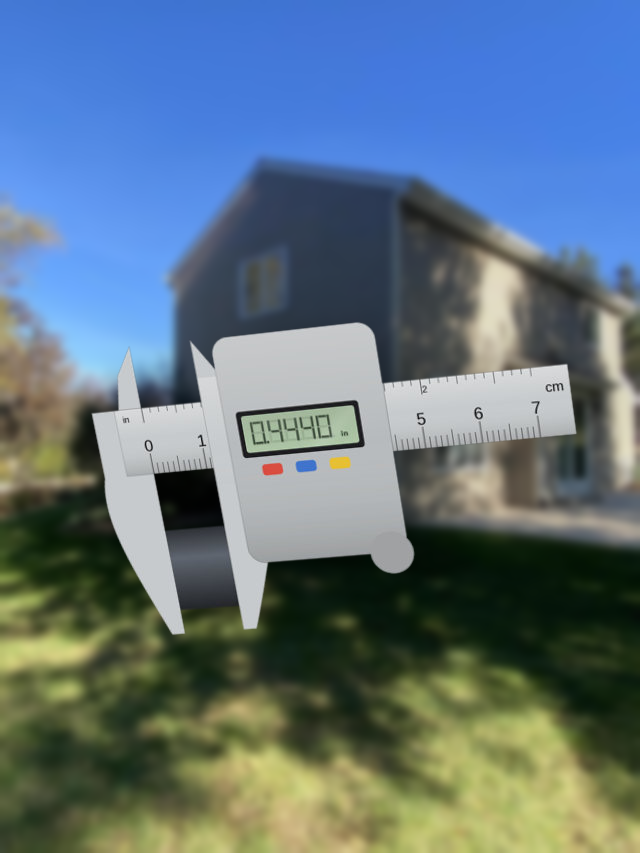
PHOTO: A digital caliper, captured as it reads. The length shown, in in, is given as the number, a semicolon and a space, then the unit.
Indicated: 0.4440; in
